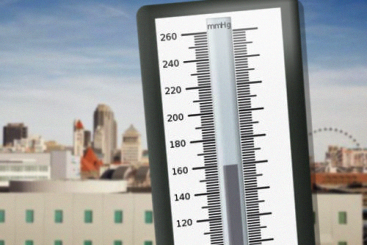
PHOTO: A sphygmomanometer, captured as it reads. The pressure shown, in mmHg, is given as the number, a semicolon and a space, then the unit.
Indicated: 160; mmHg
